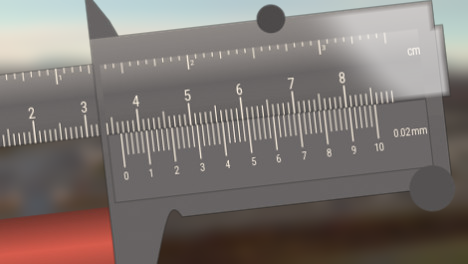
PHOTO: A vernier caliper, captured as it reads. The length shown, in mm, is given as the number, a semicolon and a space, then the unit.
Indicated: 36.5; mm
